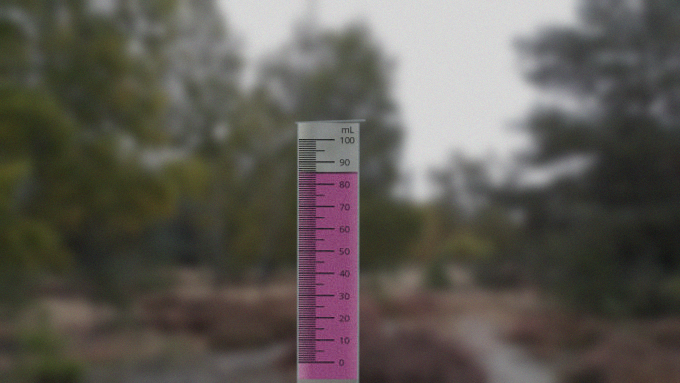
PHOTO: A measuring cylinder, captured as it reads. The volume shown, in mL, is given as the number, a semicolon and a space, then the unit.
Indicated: 85; mL
